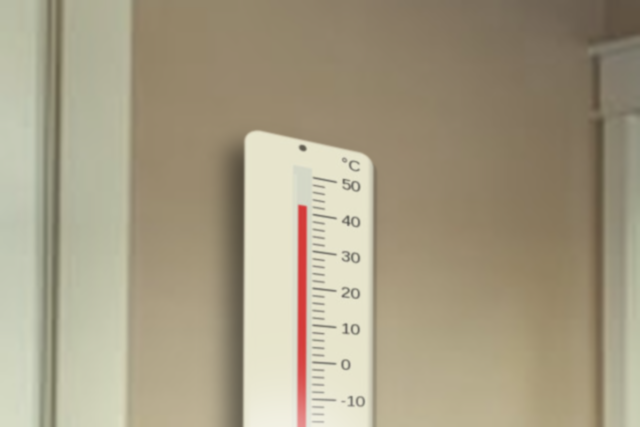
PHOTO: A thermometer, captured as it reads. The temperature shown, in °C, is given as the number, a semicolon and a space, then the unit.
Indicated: 42; °C
